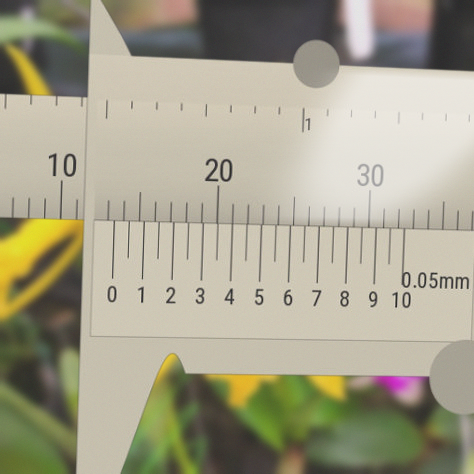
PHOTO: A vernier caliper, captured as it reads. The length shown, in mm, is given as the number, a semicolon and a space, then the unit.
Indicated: 13.4; mm
